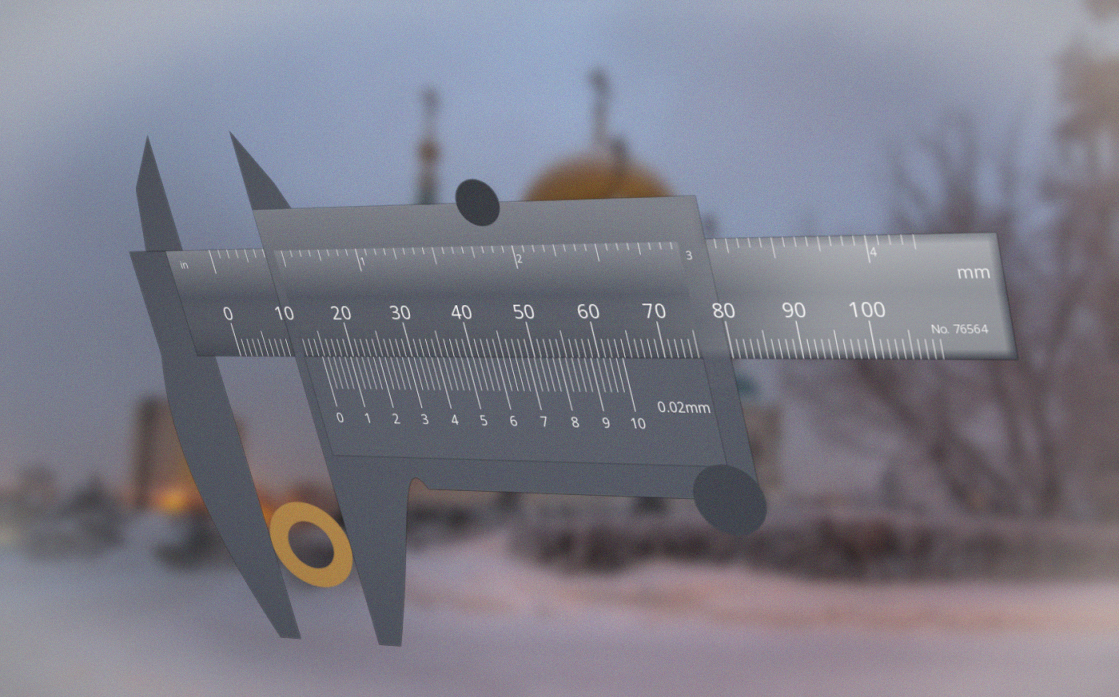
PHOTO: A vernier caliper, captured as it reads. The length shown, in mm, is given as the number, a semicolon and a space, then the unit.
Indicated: 14.6; mm
